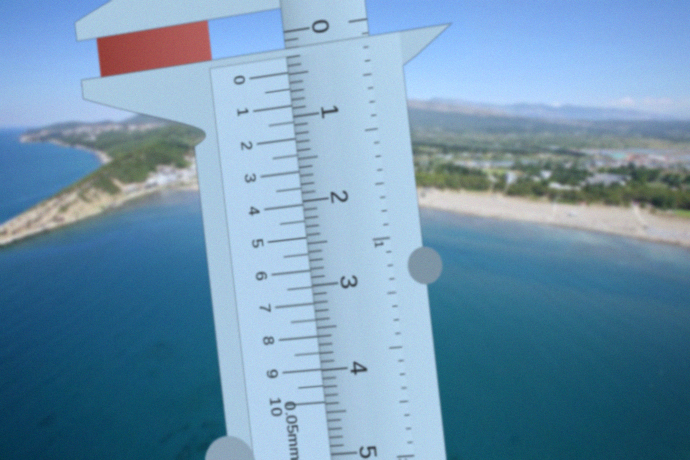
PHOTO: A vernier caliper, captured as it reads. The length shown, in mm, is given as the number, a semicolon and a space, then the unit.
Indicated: 4.8; mm
